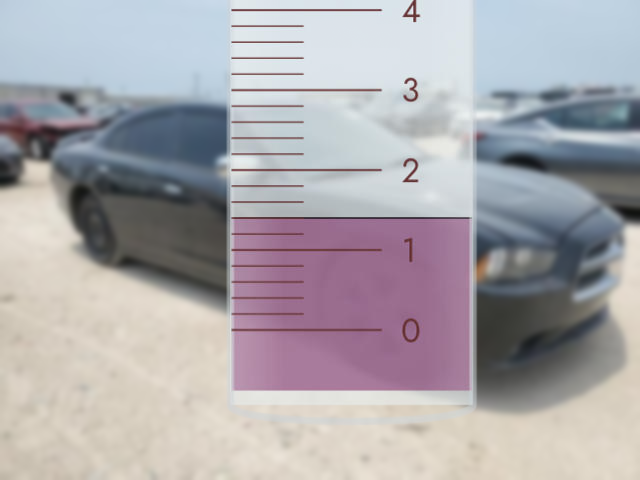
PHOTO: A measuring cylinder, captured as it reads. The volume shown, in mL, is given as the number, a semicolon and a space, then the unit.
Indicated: 1.4; mL
